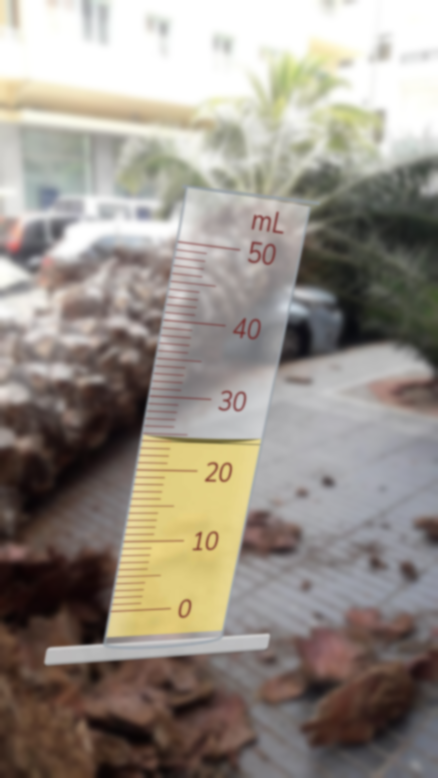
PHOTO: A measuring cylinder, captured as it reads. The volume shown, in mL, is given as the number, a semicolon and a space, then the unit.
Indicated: 24; mL
